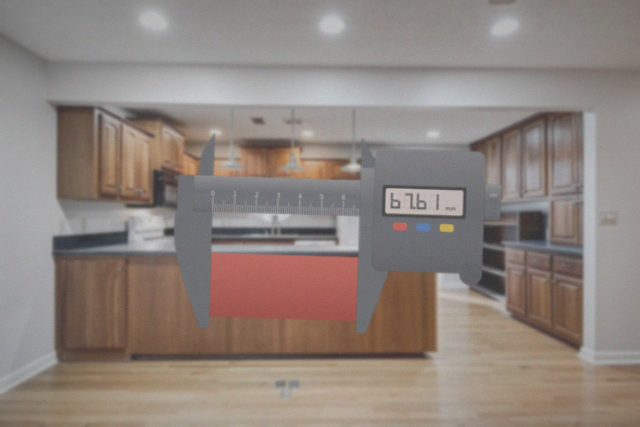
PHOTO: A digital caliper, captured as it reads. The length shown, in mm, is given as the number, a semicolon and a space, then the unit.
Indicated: 67.61; mm
